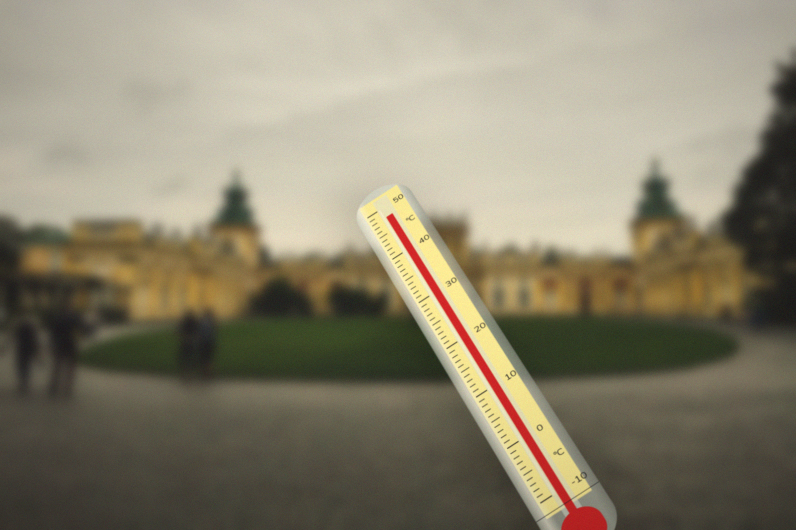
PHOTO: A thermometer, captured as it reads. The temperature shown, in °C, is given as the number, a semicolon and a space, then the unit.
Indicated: 48; °C
